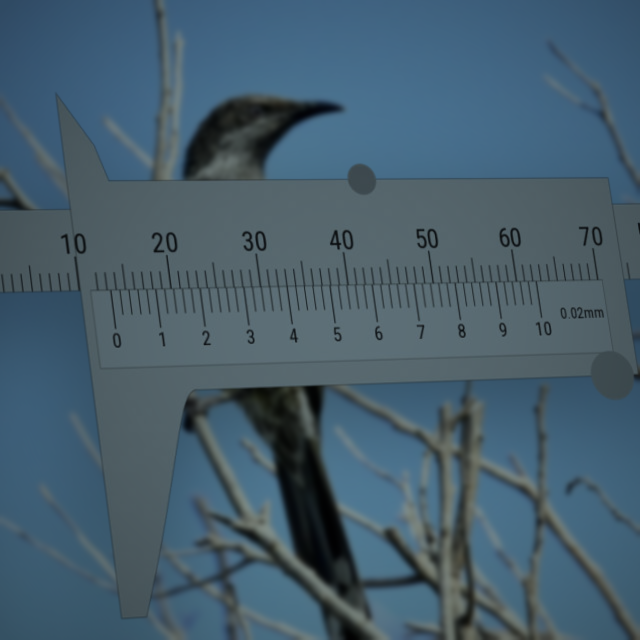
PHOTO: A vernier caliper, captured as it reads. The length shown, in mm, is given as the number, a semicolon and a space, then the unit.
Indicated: 13.4; mm
